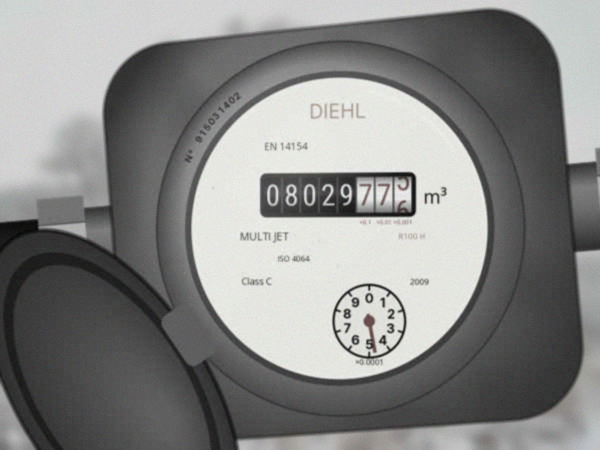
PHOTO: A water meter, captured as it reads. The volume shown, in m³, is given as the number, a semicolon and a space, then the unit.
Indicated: 8029.7754; m³
